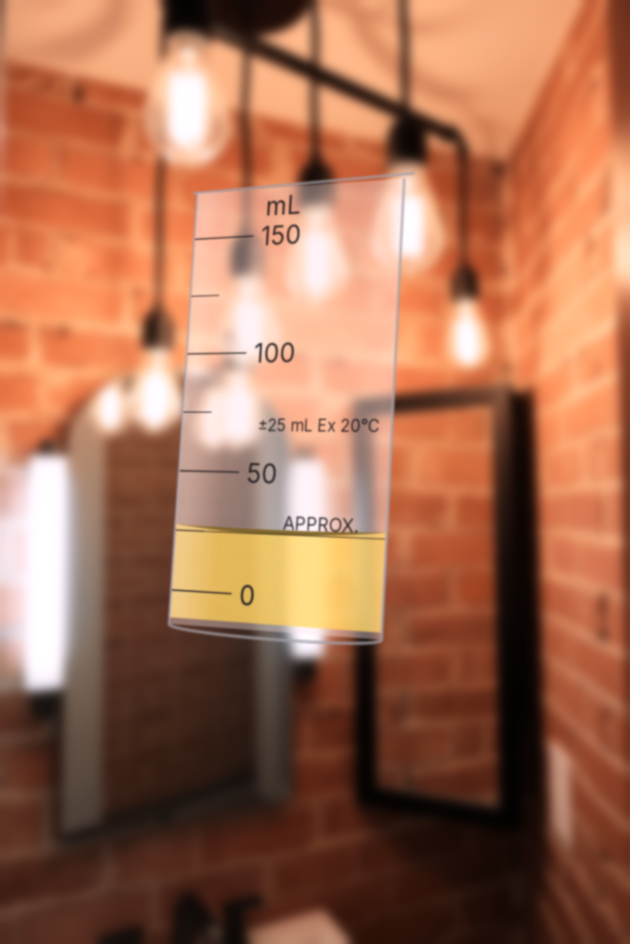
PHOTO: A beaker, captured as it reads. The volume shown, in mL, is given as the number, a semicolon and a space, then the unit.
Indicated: 25; mL
